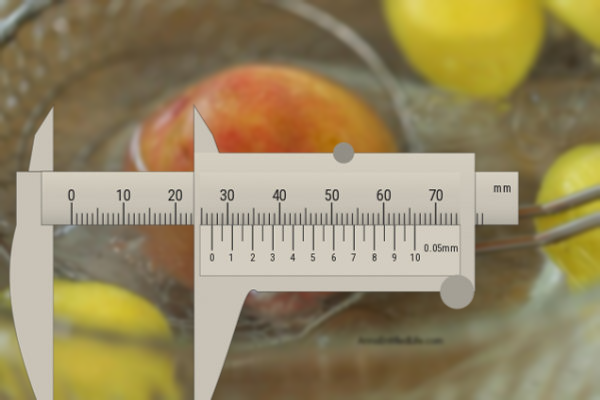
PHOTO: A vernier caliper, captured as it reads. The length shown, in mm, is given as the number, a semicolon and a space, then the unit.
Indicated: 27.0; mm
